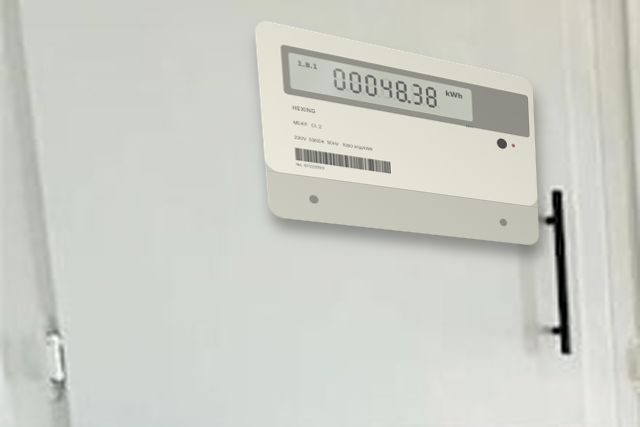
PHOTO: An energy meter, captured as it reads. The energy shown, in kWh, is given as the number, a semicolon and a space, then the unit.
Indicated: 48.38; kWh
